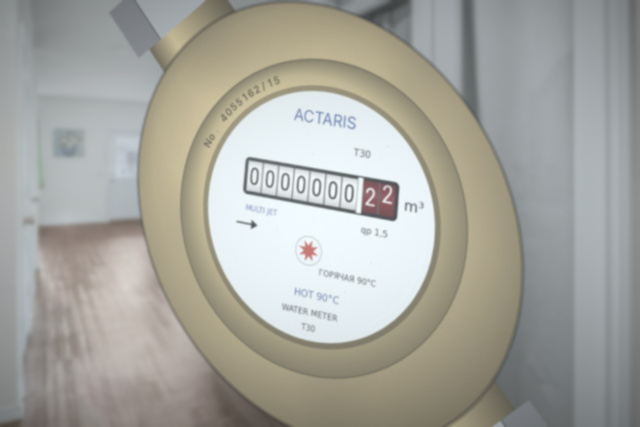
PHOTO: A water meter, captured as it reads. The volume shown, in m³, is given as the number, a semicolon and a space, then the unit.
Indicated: 0.22; m³
